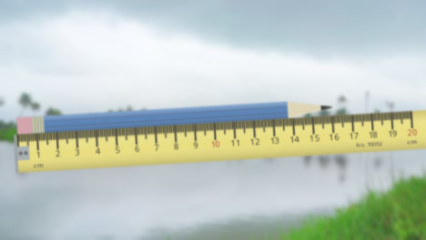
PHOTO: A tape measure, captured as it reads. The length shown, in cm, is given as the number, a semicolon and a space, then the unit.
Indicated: 16; cm
